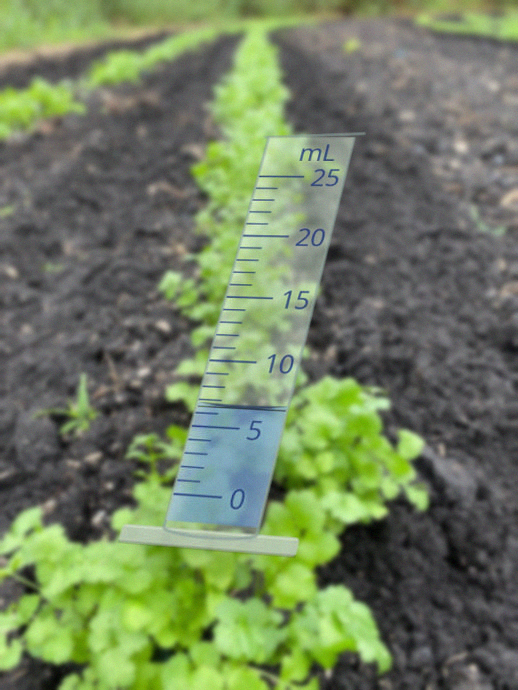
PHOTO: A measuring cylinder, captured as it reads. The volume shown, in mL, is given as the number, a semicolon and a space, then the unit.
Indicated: 6.5; mL
